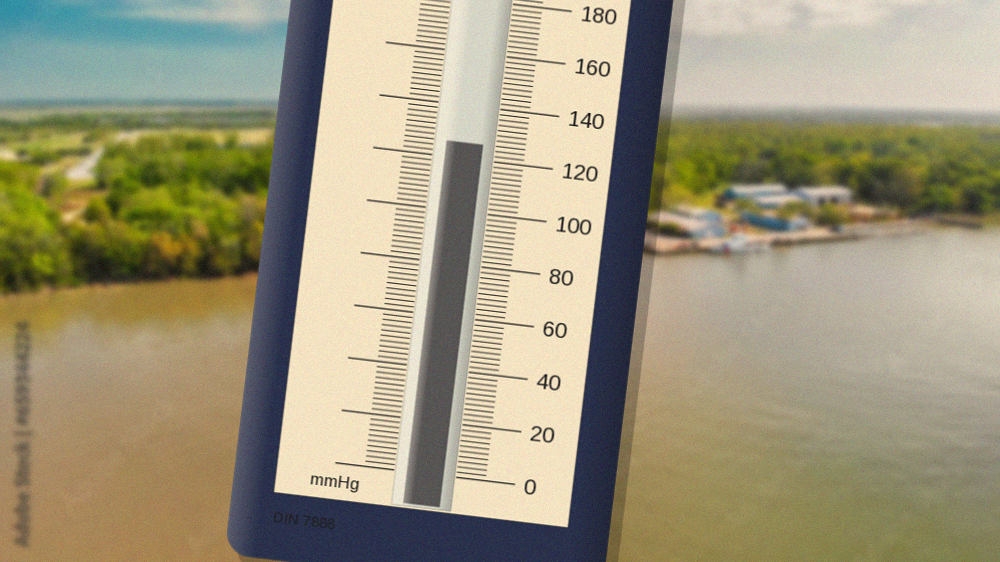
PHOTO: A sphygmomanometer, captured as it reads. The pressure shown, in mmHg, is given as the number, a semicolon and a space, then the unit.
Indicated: 126; mmHg
